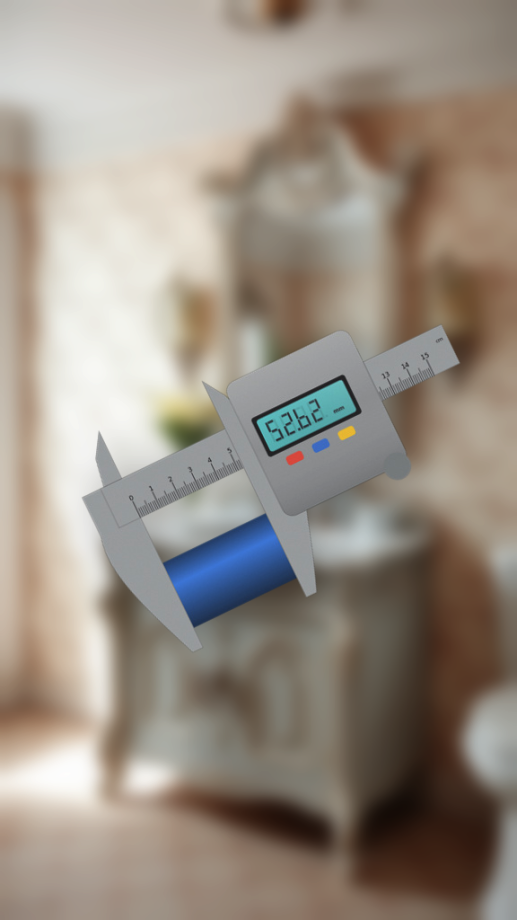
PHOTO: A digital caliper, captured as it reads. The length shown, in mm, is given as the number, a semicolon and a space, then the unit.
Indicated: 52.62; mm
